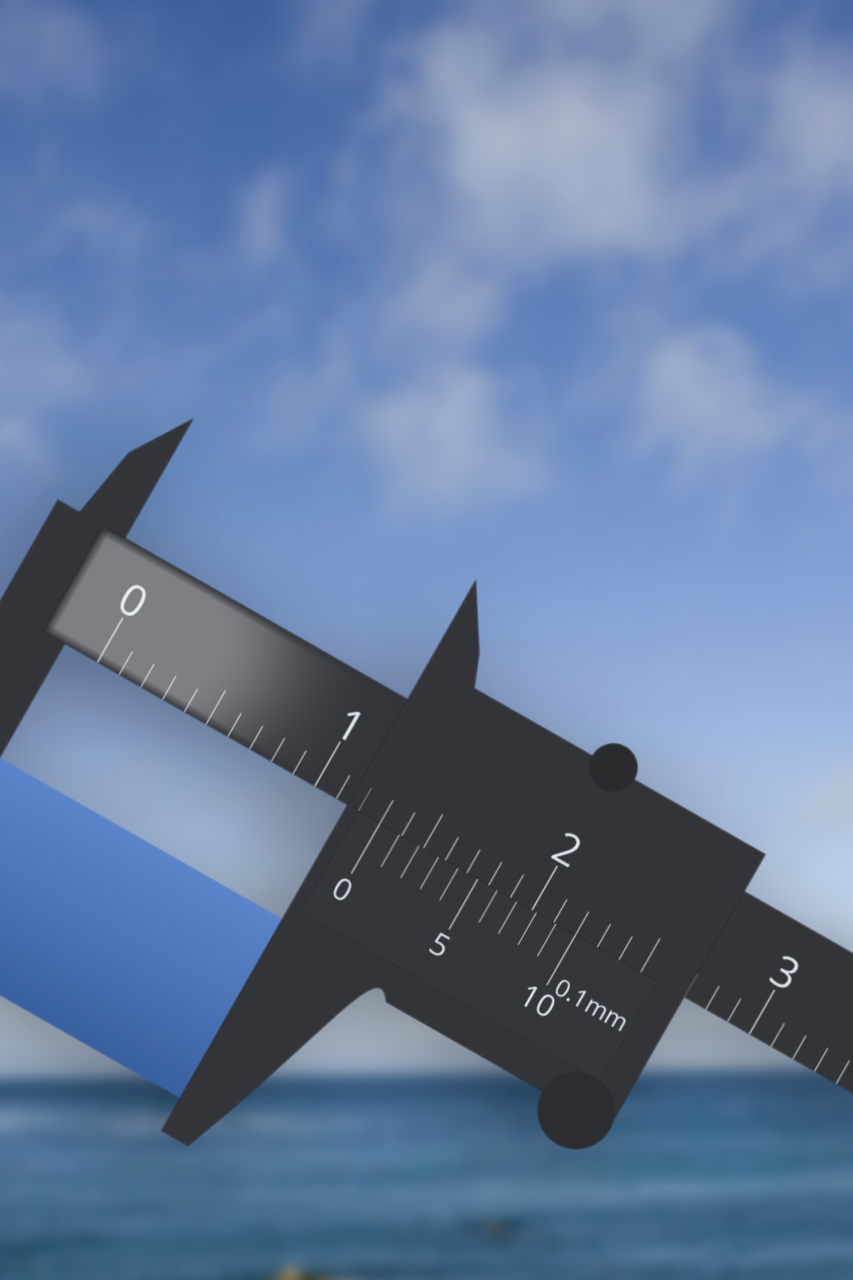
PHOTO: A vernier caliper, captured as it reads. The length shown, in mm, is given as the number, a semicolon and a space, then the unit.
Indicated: 13.0; mm
